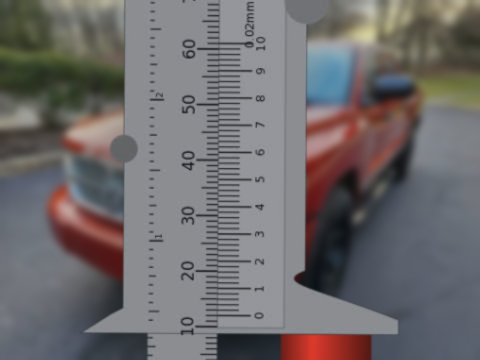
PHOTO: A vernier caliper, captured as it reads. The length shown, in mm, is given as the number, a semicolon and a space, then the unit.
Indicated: 12.0; mm
